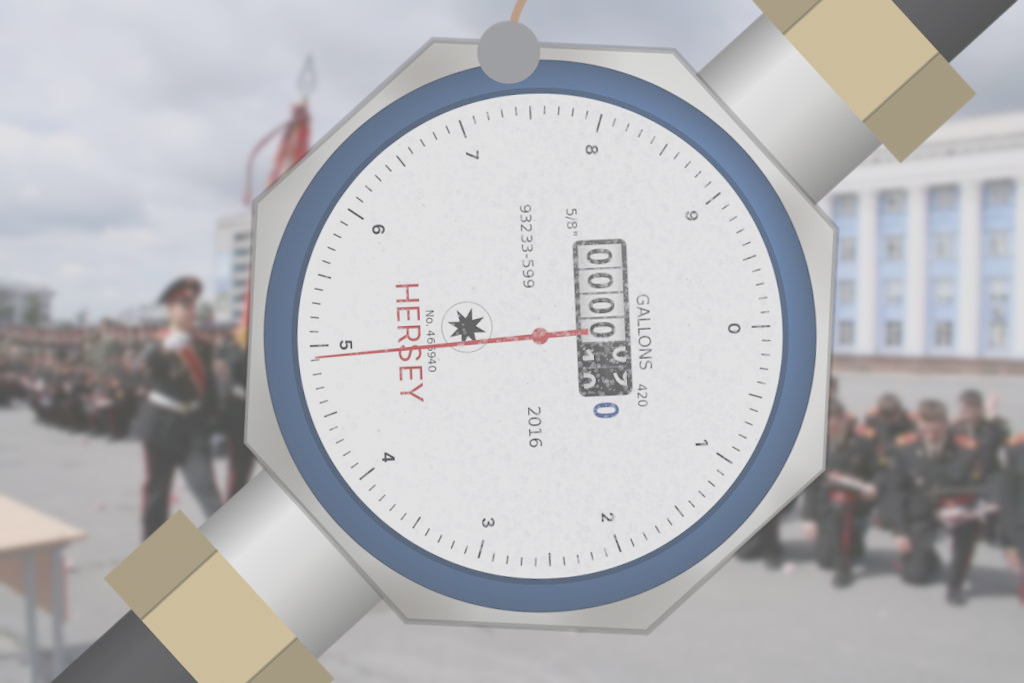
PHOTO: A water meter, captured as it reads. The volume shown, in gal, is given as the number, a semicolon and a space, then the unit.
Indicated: 94.9; gal
